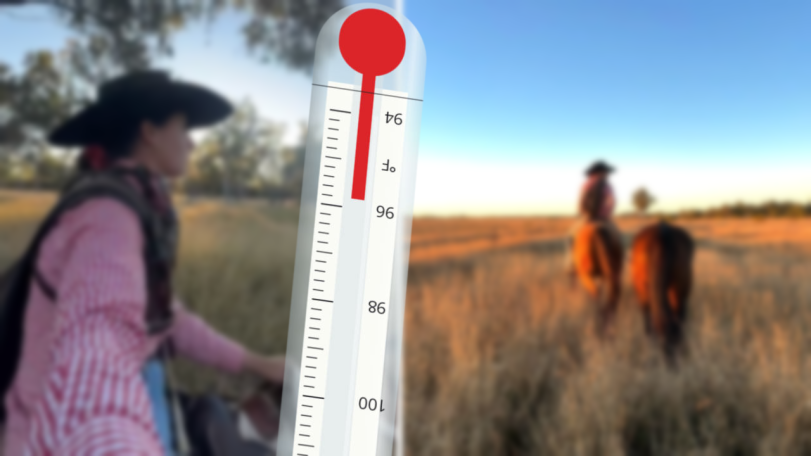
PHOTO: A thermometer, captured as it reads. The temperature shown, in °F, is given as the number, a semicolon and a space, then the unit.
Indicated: 95.8; °F
